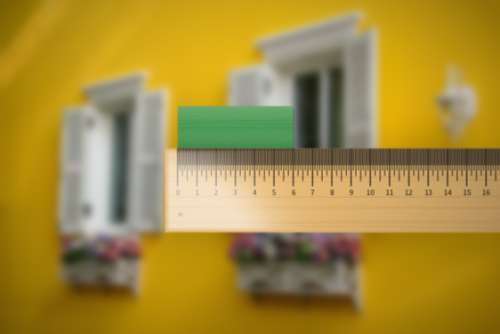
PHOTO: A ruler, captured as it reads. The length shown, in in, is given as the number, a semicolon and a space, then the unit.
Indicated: 6; in
